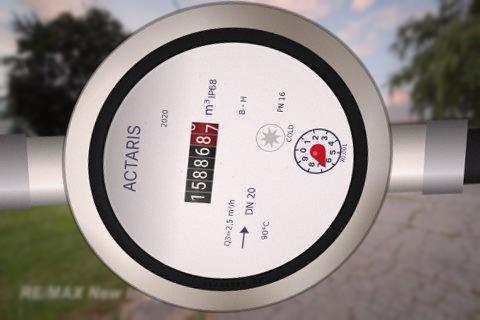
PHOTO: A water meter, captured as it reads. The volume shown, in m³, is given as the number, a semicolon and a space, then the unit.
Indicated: 15886.866; m³
